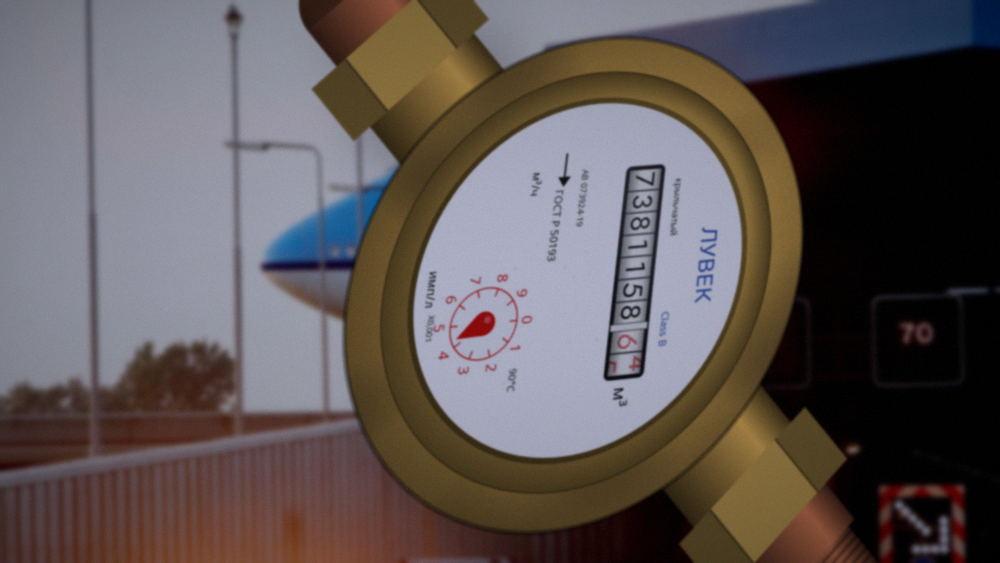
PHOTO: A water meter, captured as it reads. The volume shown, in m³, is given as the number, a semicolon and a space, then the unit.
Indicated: 7381158.644; m³
